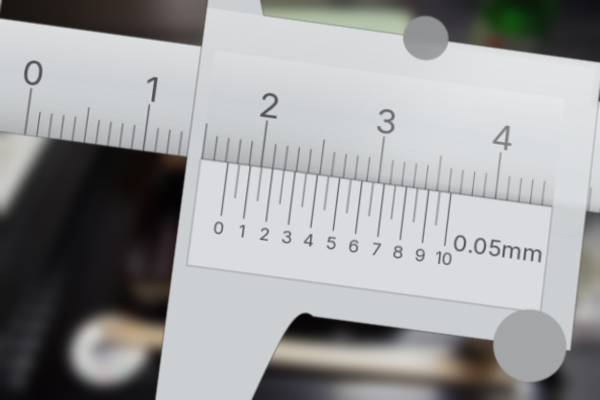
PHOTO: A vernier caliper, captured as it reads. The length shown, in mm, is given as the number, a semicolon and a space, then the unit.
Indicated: 17.2; mm
